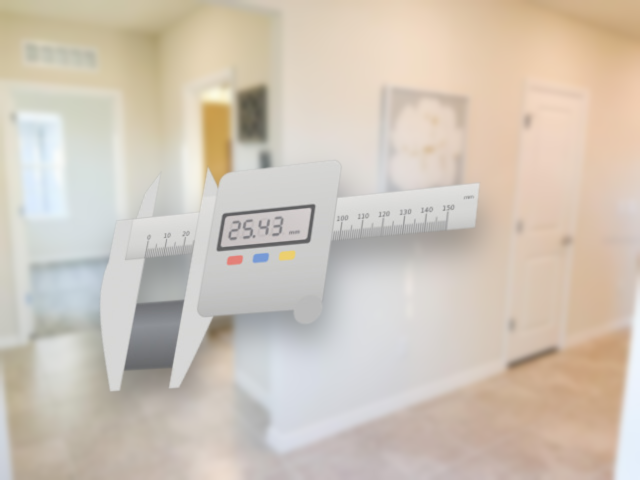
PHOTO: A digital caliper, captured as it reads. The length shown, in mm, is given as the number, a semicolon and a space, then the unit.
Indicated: 25.43; mm
